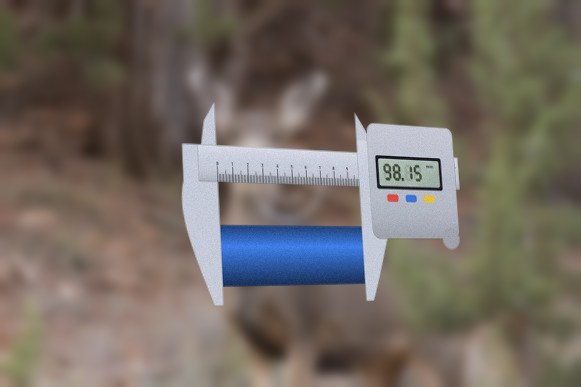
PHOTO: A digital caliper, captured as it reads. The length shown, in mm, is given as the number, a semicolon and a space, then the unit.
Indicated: 98.15; mm
